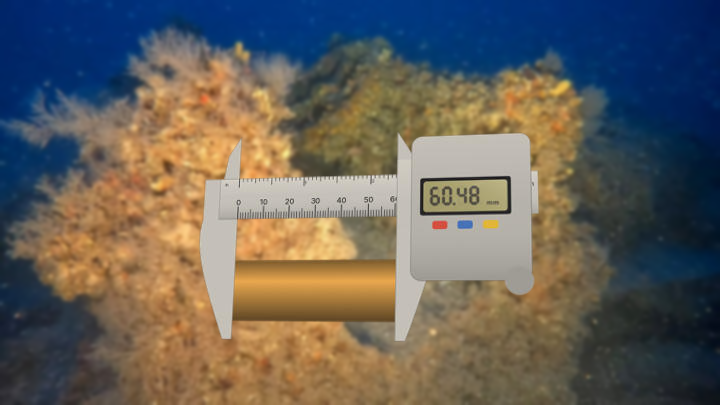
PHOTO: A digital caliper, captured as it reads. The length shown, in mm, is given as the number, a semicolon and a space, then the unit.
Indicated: 60.48; mm
